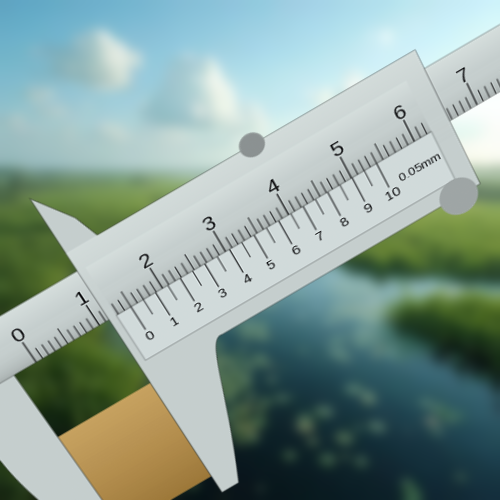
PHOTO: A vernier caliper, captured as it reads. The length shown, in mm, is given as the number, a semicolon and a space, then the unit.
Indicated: 15.0; mm
